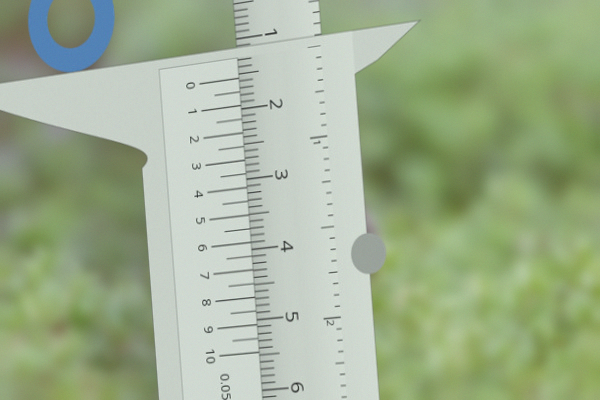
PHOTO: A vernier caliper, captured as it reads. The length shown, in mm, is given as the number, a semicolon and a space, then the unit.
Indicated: 15.6; mm
